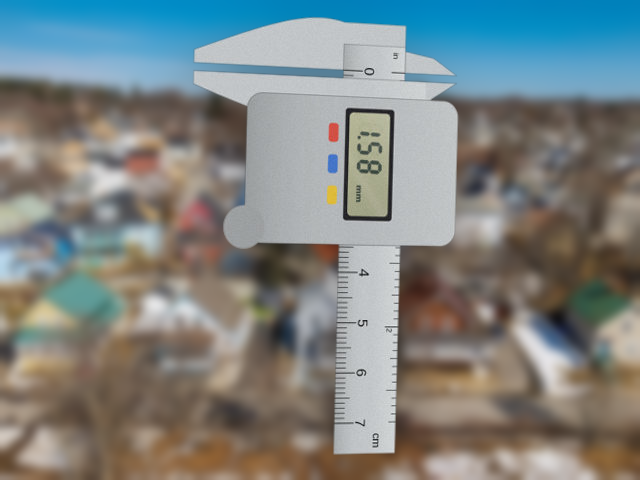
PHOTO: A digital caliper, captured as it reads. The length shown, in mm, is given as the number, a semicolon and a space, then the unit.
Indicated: 1.58; mm
